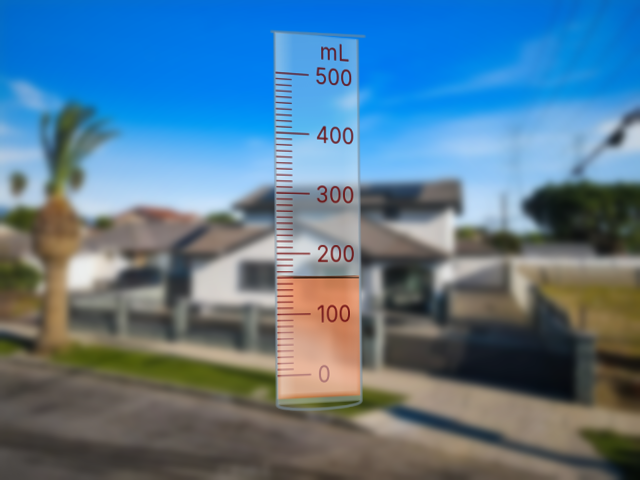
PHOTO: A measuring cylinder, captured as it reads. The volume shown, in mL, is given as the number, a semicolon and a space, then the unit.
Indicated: 160; mL
